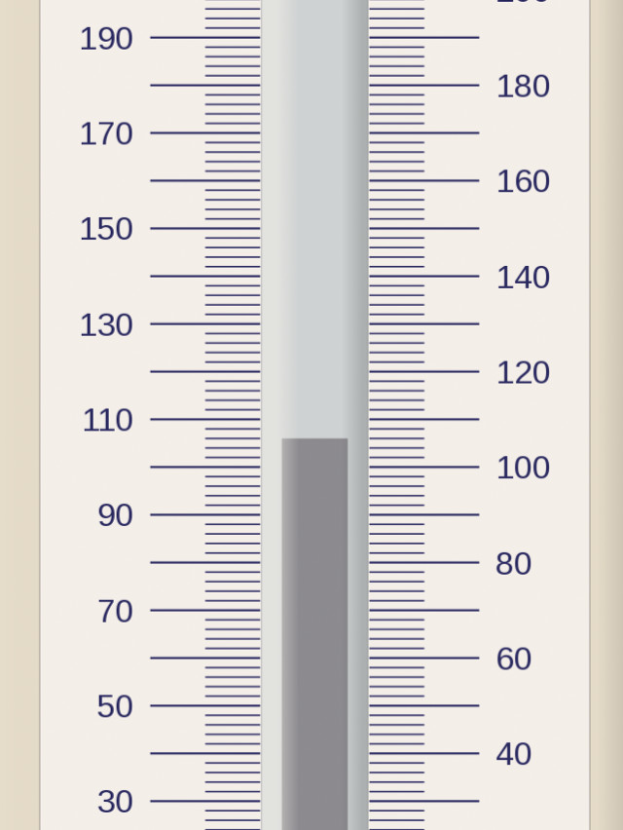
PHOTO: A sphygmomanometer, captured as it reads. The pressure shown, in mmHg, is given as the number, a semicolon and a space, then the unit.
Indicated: 106; mmHg
